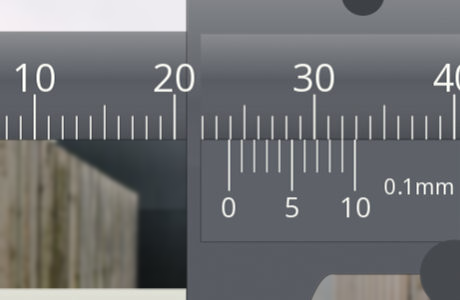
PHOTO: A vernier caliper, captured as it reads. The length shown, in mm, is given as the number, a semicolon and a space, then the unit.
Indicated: 23.9; mm
